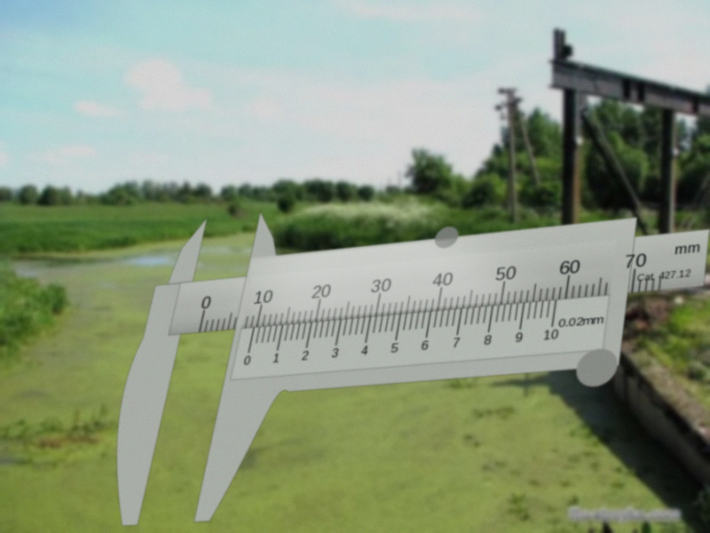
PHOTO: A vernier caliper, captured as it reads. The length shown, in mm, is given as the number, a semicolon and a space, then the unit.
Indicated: 9.5; mm
